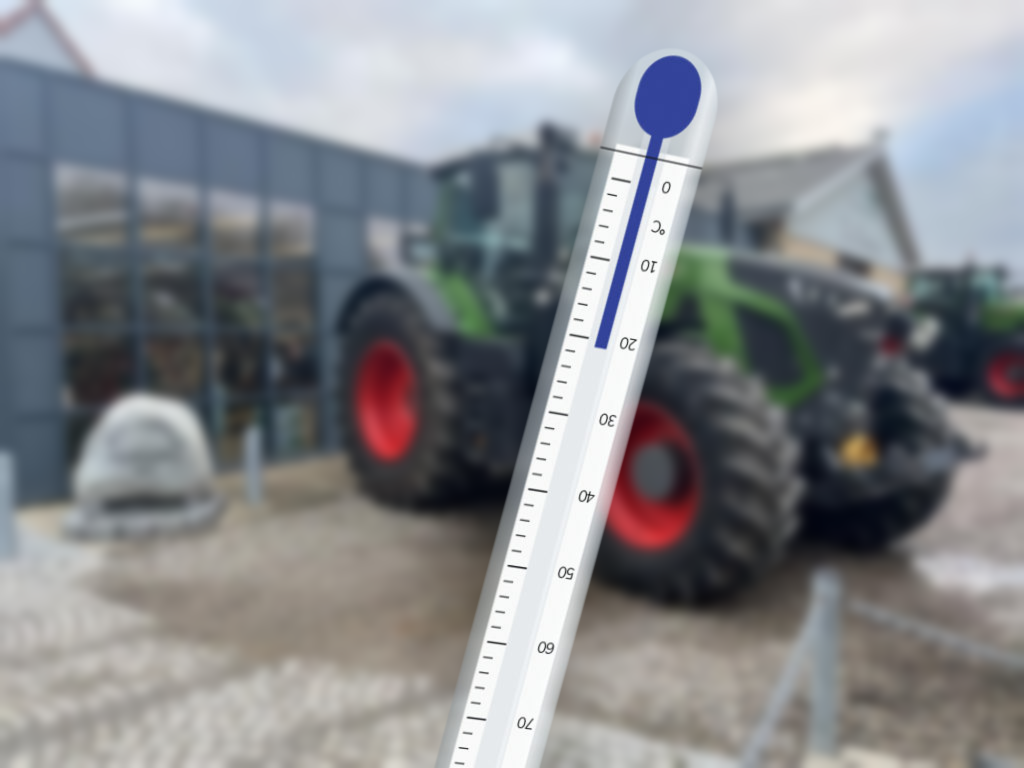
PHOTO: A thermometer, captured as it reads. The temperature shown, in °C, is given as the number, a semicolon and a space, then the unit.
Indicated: 21; °C
